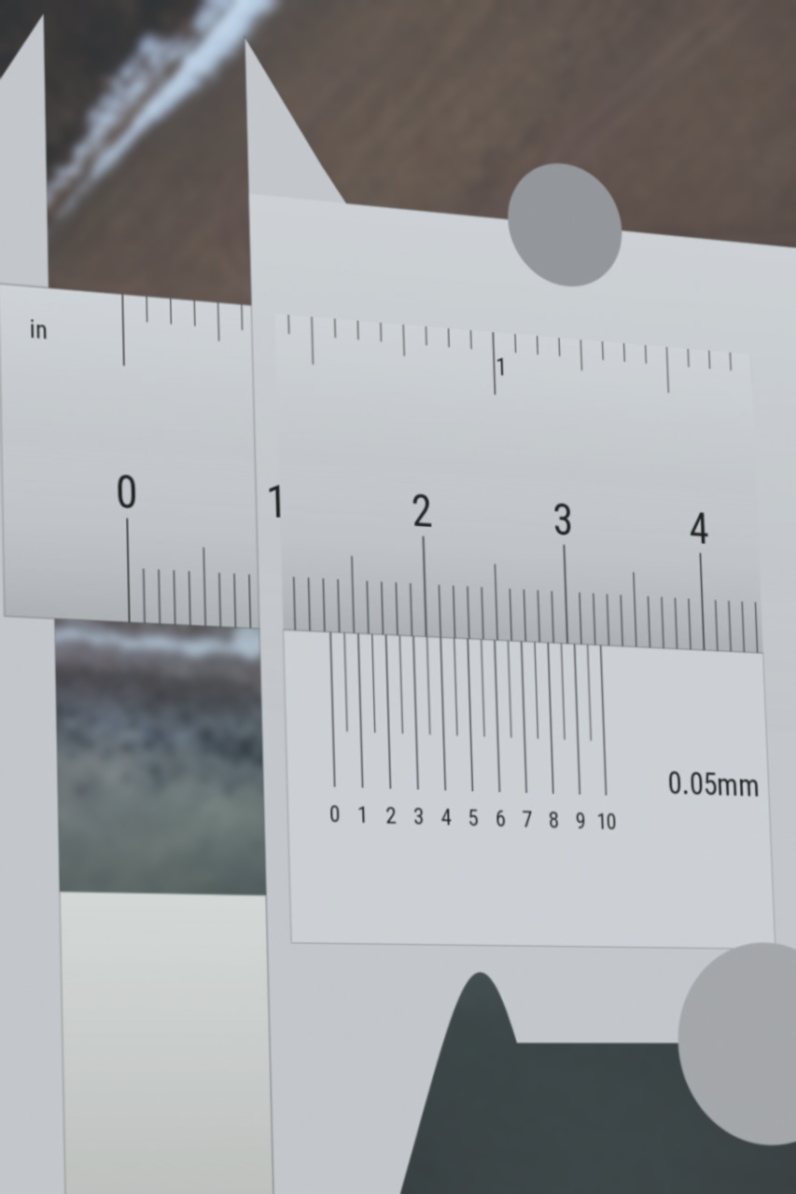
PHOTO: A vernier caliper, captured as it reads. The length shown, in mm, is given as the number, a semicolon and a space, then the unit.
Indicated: 13.4; mm
